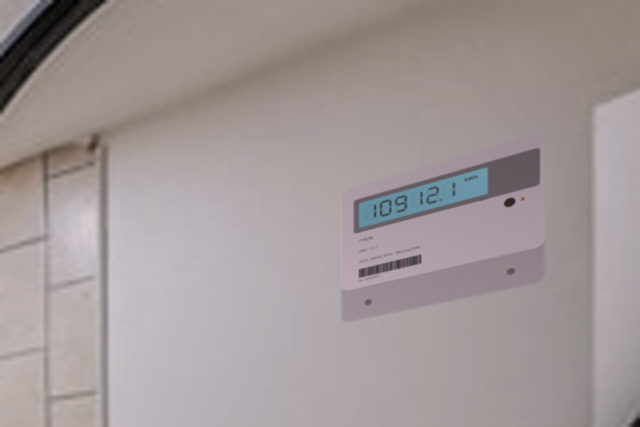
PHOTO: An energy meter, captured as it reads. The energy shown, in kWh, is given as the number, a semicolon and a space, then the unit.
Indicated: 10912.1; kWh
